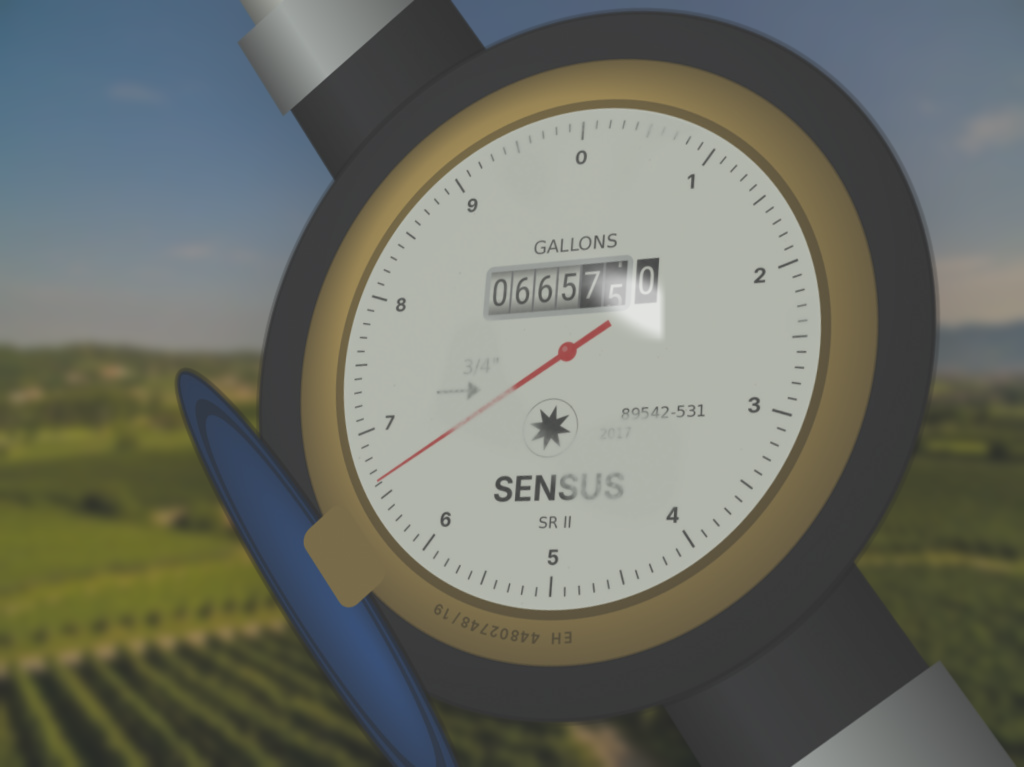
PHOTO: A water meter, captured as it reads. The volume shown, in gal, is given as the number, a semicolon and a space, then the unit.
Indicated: 665746.6; gal
